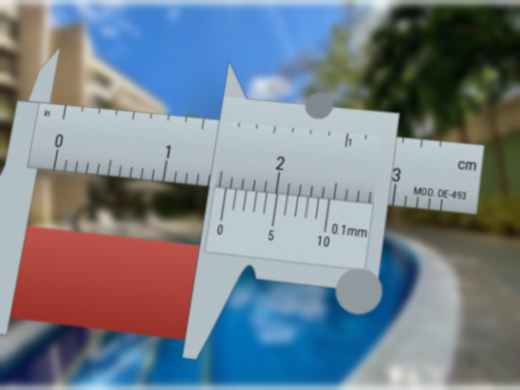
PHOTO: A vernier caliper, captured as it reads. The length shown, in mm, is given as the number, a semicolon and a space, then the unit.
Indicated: 15.6; mm
